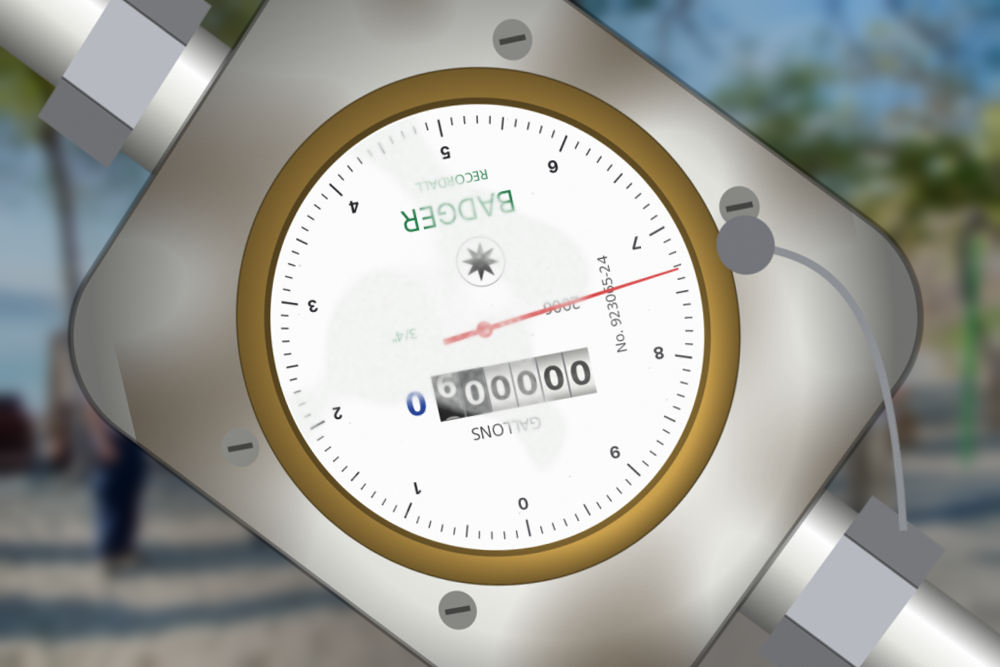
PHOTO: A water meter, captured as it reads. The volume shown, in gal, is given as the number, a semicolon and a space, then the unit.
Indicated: 87.3; gal
